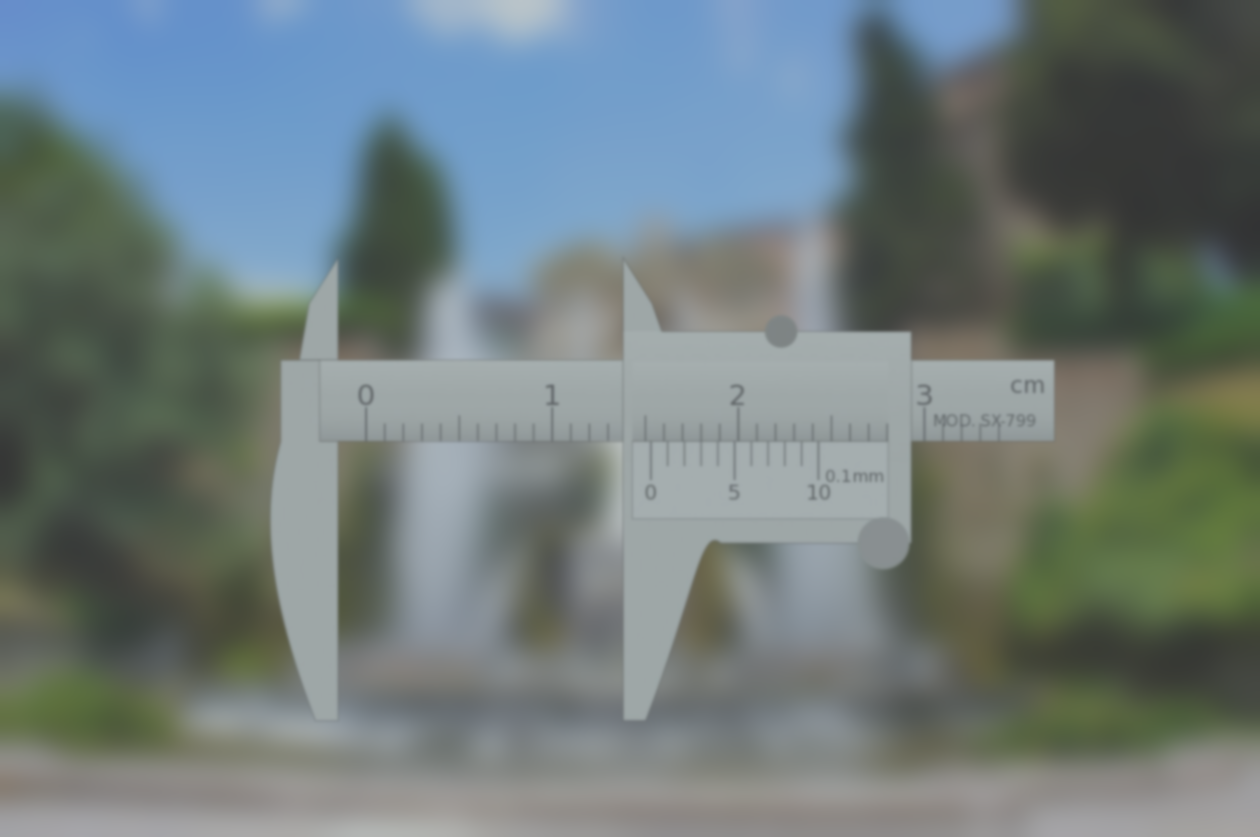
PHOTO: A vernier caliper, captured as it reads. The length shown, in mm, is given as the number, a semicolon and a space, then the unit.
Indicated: 15.3; mm
